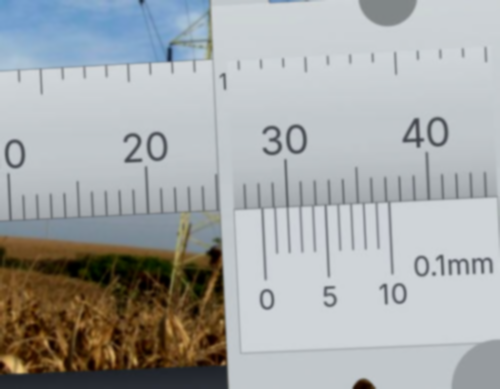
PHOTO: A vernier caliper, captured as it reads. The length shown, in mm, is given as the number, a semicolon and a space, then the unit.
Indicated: 28.2; mm
